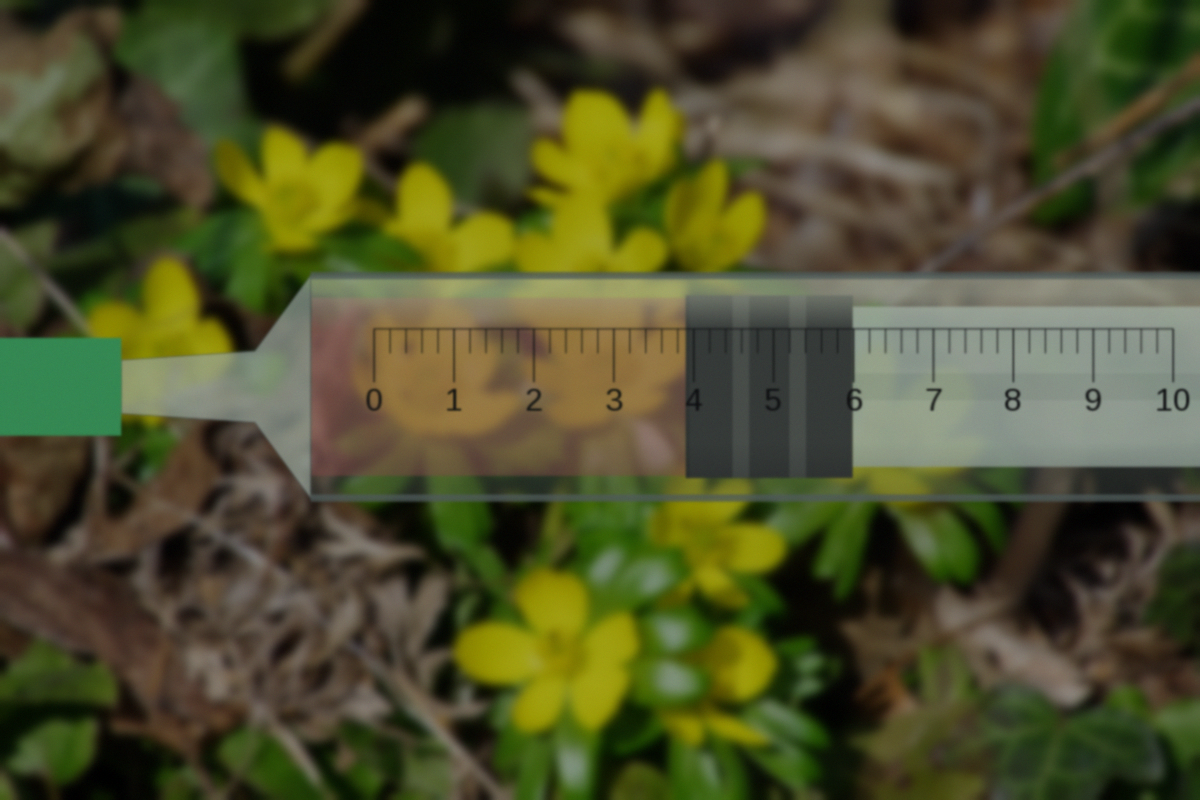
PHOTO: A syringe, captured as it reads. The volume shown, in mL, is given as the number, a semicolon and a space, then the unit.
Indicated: 3.9; mL
